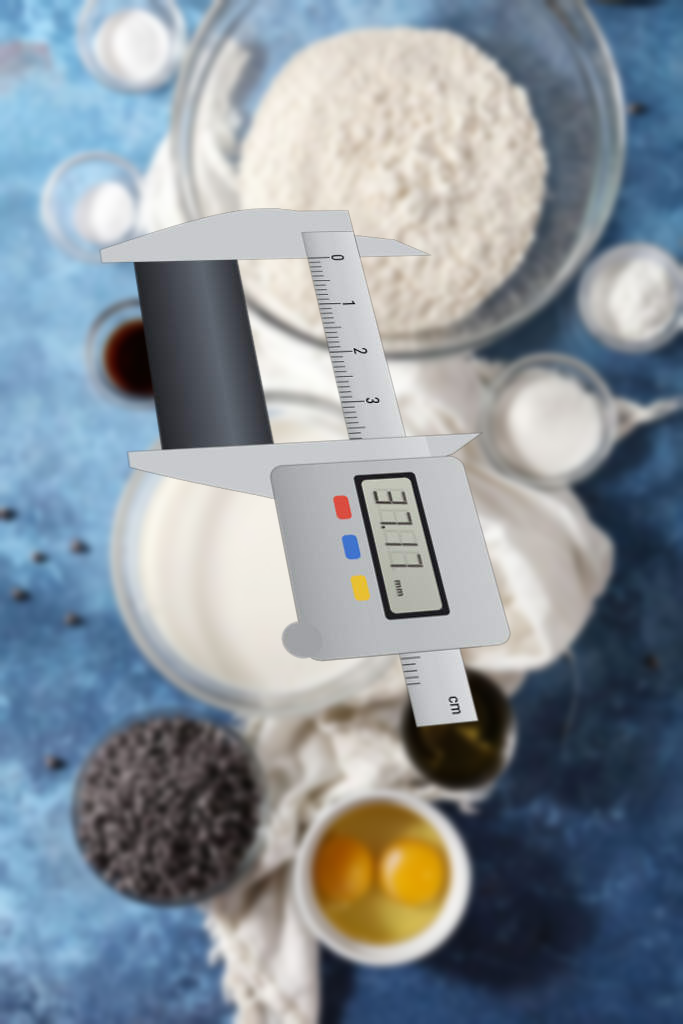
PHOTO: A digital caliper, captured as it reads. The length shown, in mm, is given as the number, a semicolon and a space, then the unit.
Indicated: 37.17; mm
